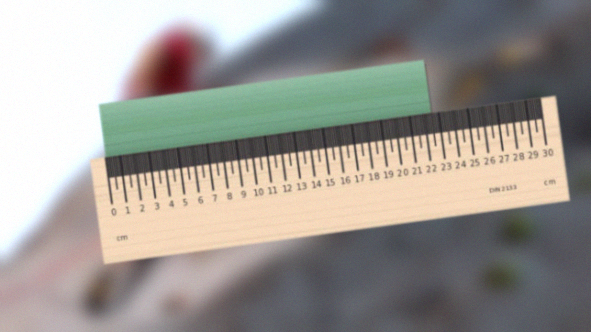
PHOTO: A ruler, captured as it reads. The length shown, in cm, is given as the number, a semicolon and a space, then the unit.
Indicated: 22.5; cm
